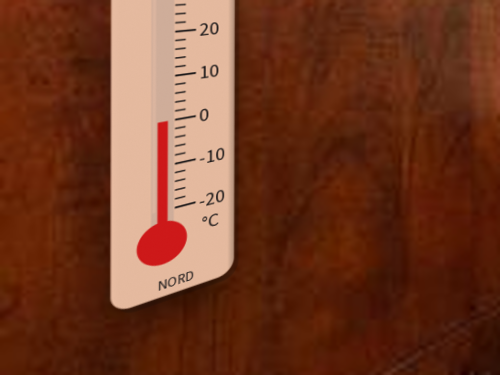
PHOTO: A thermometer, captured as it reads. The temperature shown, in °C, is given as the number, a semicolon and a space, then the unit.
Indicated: 0; °C
